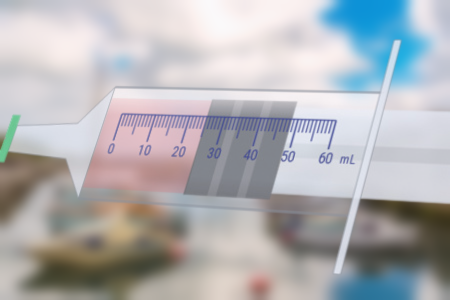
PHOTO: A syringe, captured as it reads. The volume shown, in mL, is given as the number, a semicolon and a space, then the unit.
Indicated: 25; mL
